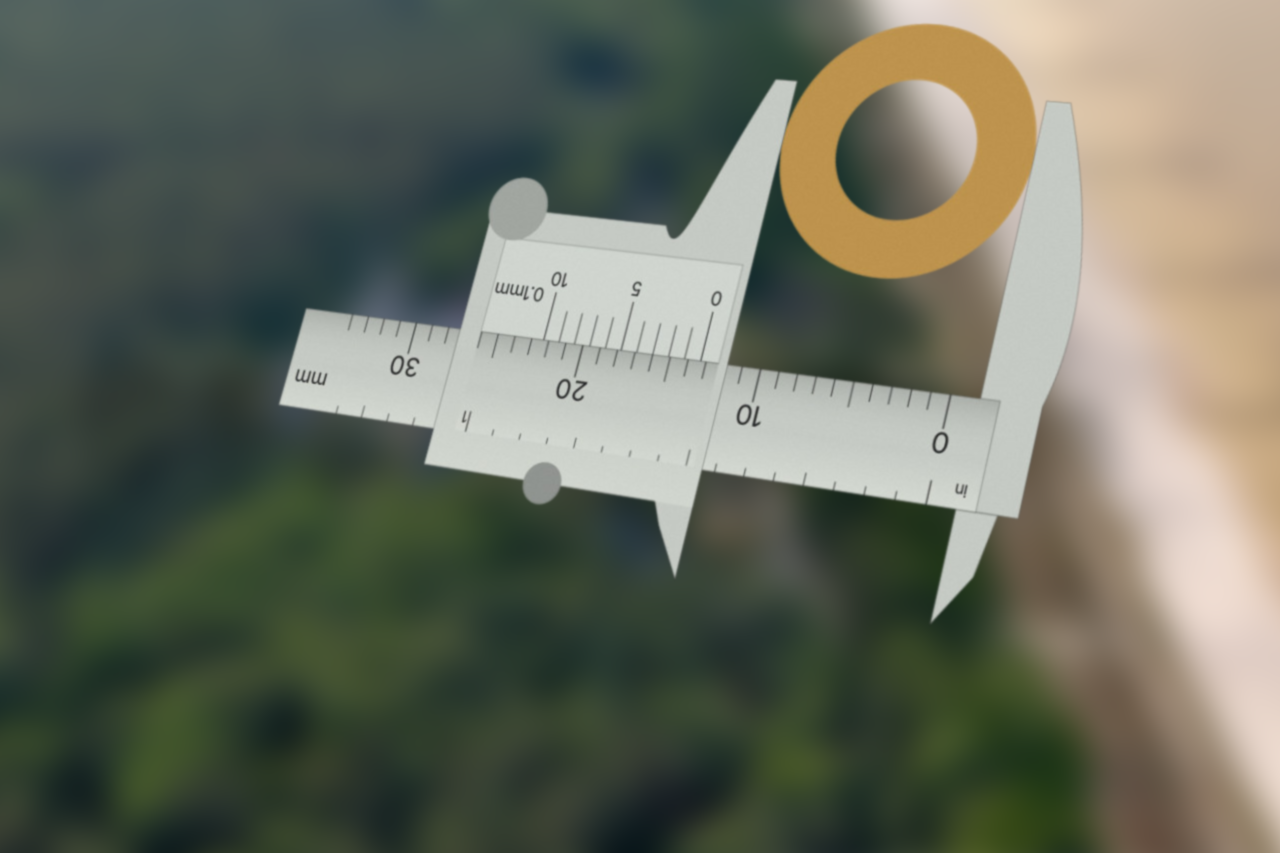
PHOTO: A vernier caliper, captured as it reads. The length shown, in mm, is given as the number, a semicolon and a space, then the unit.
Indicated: 13.3; mm
